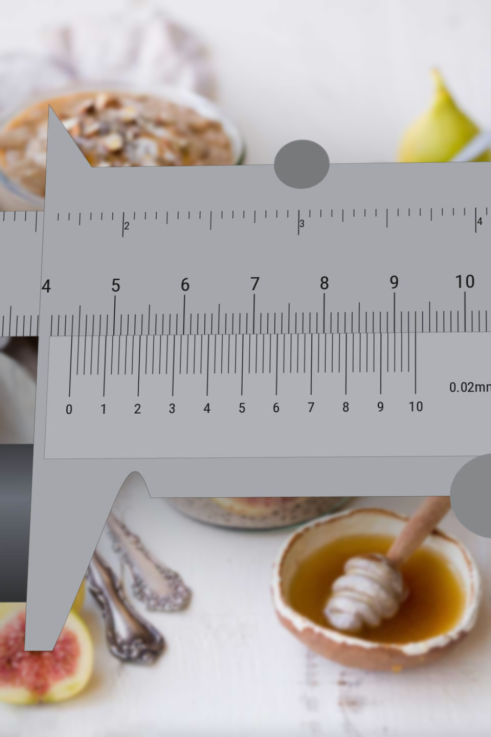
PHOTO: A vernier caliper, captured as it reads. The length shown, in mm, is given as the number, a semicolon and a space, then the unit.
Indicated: 44.0; mm
